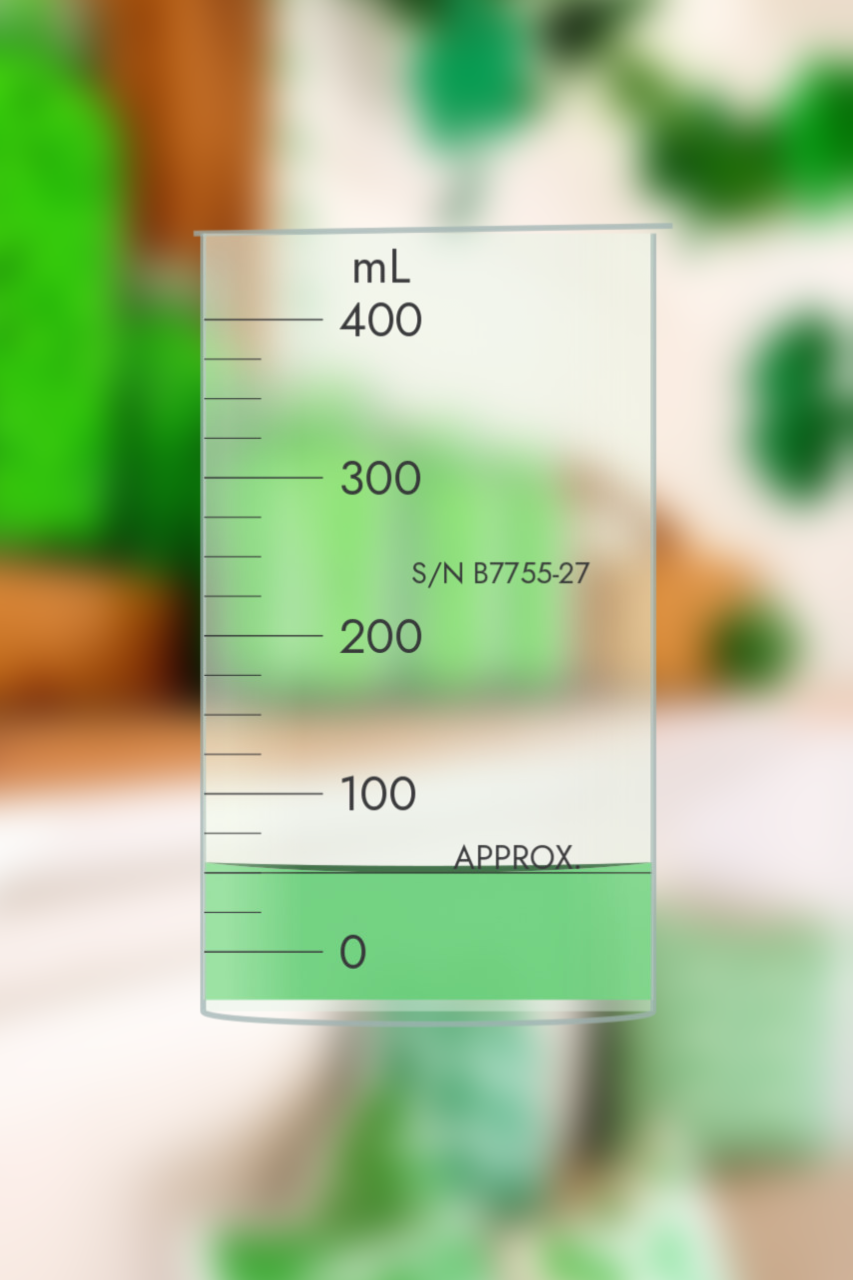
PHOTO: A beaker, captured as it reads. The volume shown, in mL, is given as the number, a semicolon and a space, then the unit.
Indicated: 50; mL
